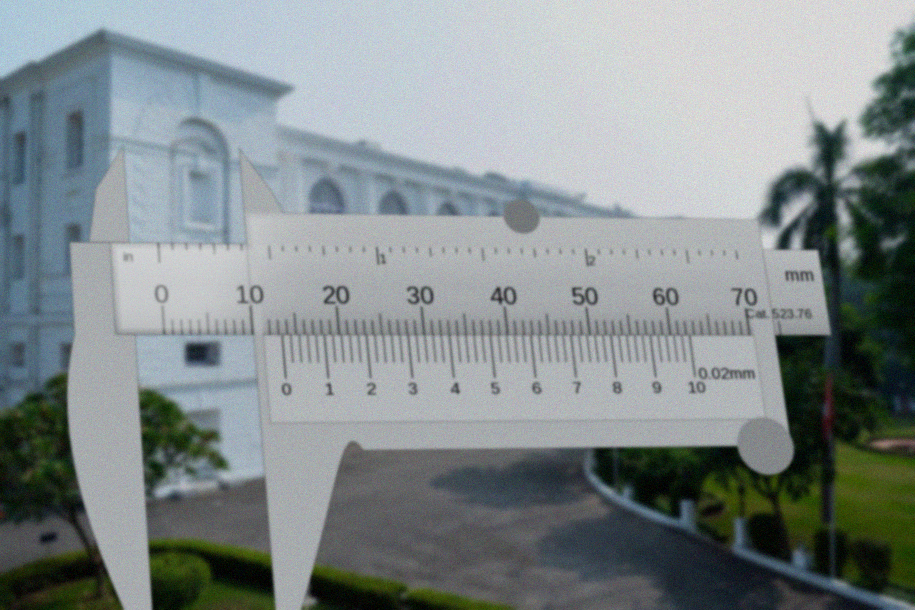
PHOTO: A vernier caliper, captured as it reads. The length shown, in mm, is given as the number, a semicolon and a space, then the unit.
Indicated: 13.4; mm
